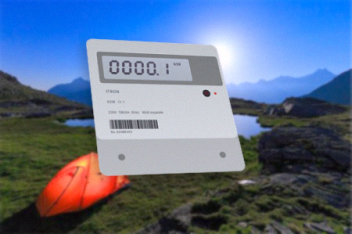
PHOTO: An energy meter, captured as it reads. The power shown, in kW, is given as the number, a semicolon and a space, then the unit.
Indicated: 0.1; kW
